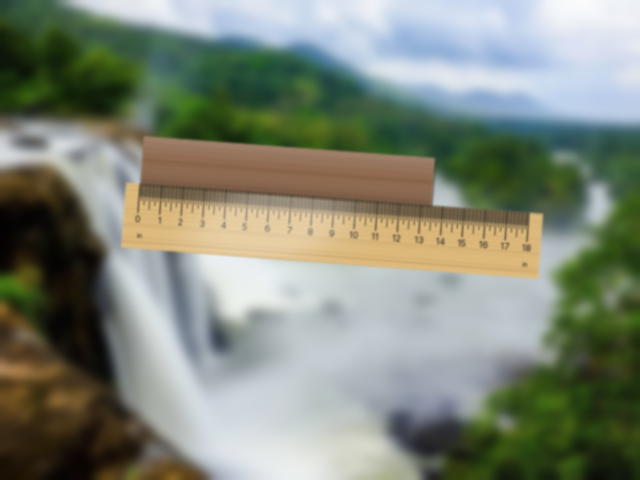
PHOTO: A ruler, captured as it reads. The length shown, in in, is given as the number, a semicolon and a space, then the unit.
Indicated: 13.5; in
